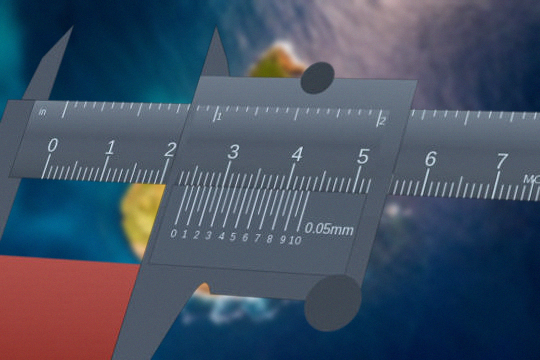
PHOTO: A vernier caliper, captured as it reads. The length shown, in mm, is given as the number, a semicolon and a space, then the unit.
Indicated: 24.4; mm
